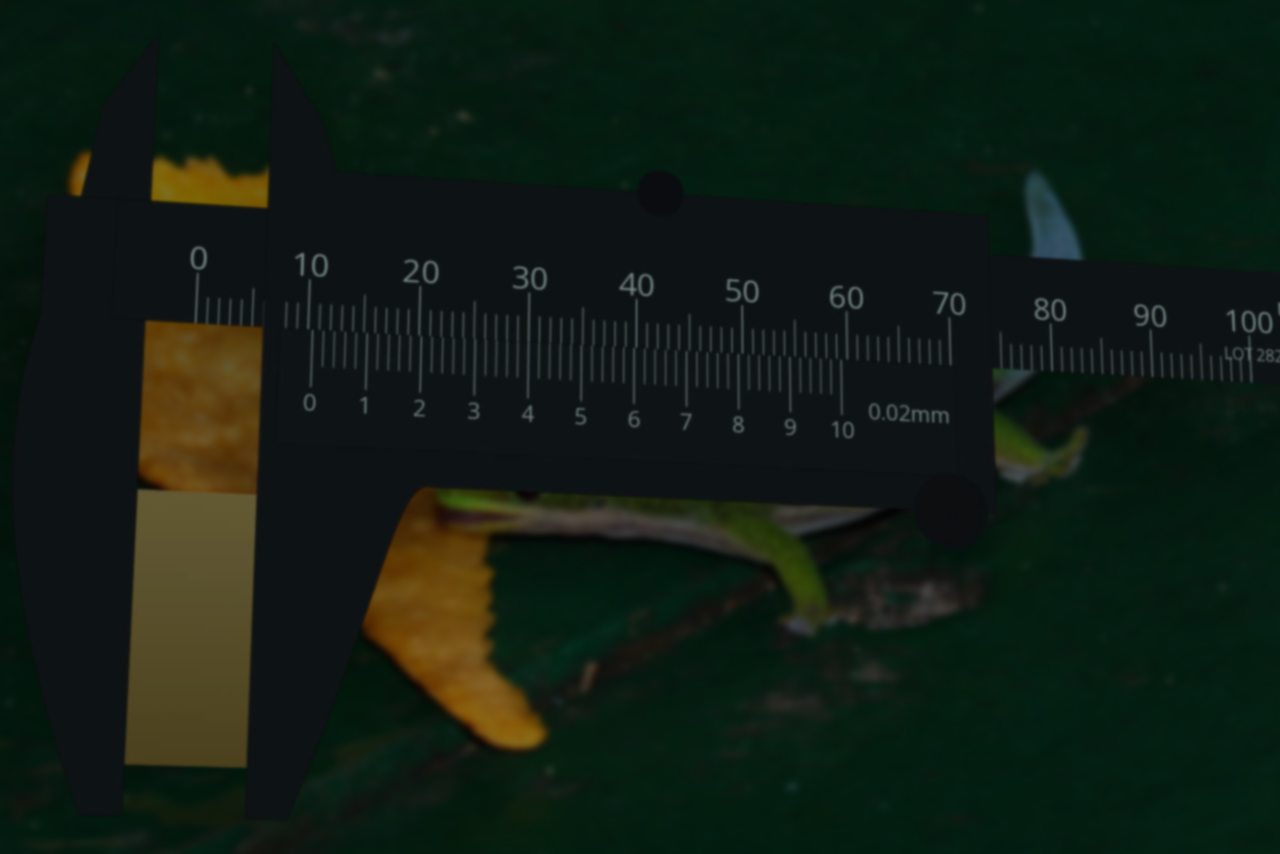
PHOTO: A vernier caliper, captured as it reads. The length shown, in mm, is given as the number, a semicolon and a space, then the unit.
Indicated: 10.4; mm
